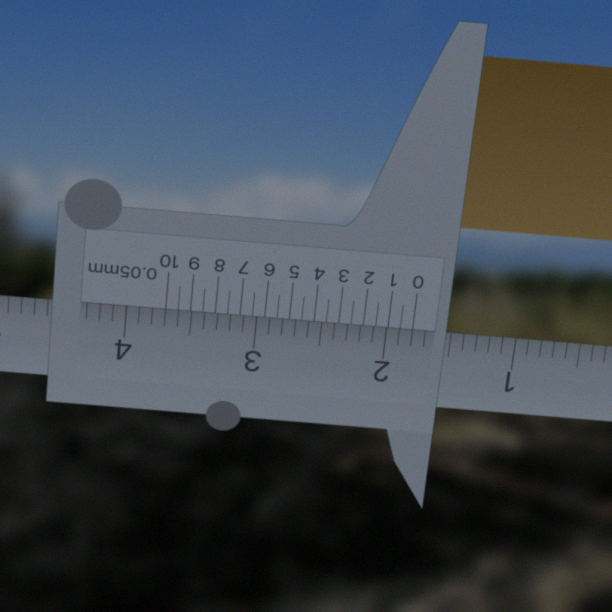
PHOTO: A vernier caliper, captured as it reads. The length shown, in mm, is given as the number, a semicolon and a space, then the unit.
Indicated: 18.0; mm
